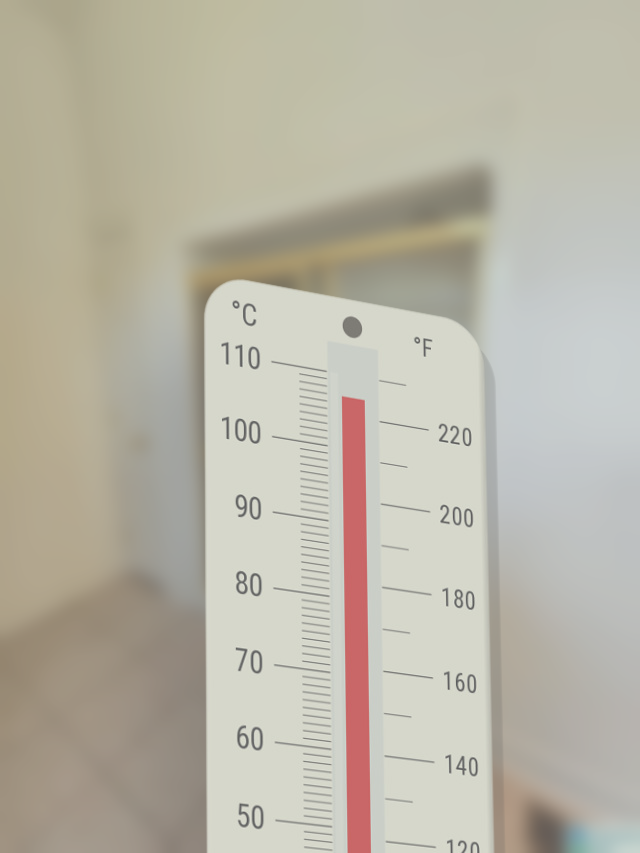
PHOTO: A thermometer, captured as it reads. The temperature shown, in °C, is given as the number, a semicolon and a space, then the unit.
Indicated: 107; °C
